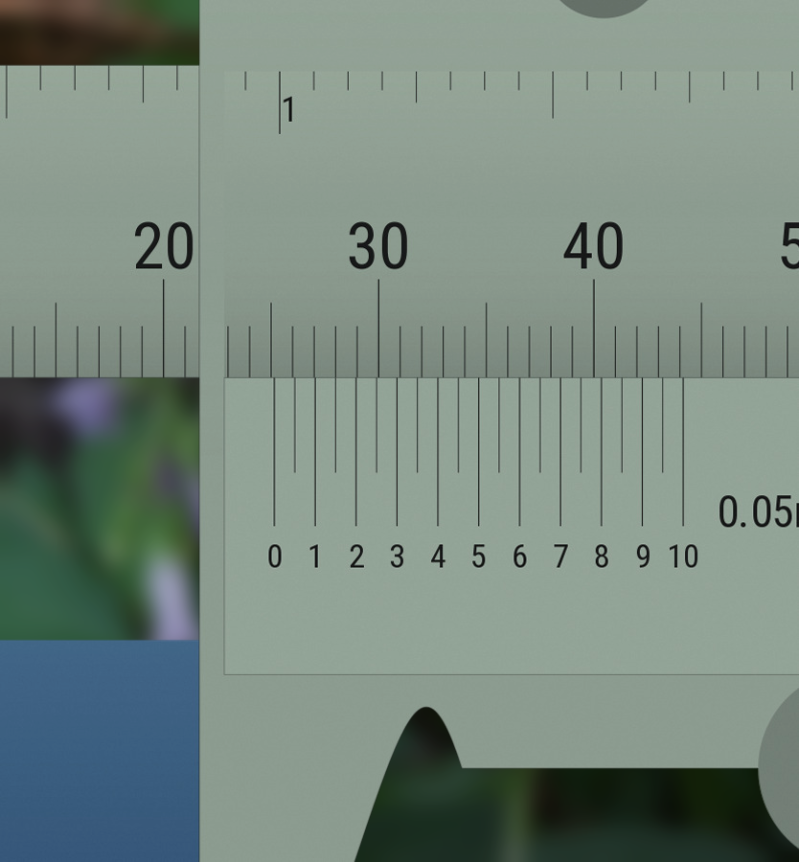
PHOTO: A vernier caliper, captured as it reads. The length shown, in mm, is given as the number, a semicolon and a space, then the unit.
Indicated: 25.15; mm
